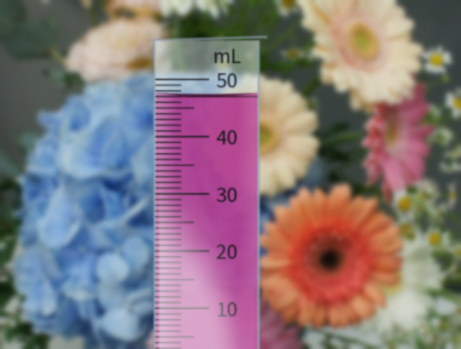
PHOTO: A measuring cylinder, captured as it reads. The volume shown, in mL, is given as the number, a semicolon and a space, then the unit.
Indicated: 47; mL
